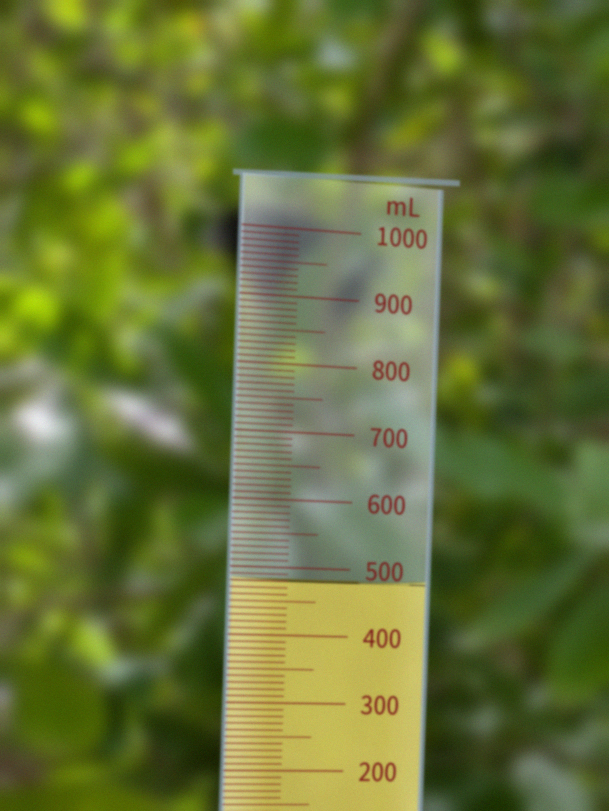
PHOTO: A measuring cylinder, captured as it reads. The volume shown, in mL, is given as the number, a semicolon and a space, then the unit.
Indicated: 480; mL
